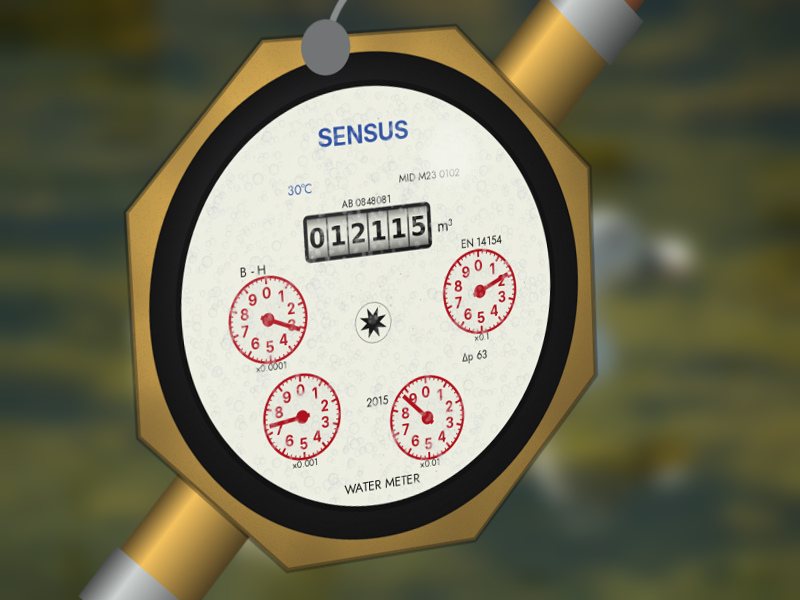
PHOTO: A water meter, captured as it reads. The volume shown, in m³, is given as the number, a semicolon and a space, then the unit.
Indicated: 12115.1873; m³
